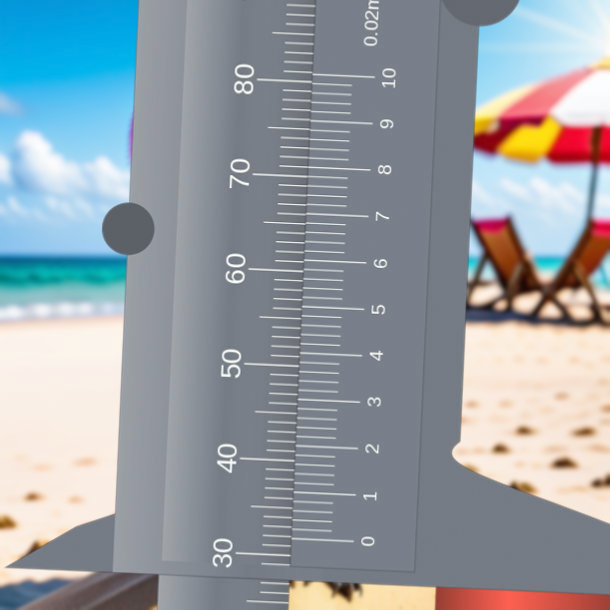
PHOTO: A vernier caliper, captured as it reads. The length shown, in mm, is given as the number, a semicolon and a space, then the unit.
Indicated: 31.8; mm
